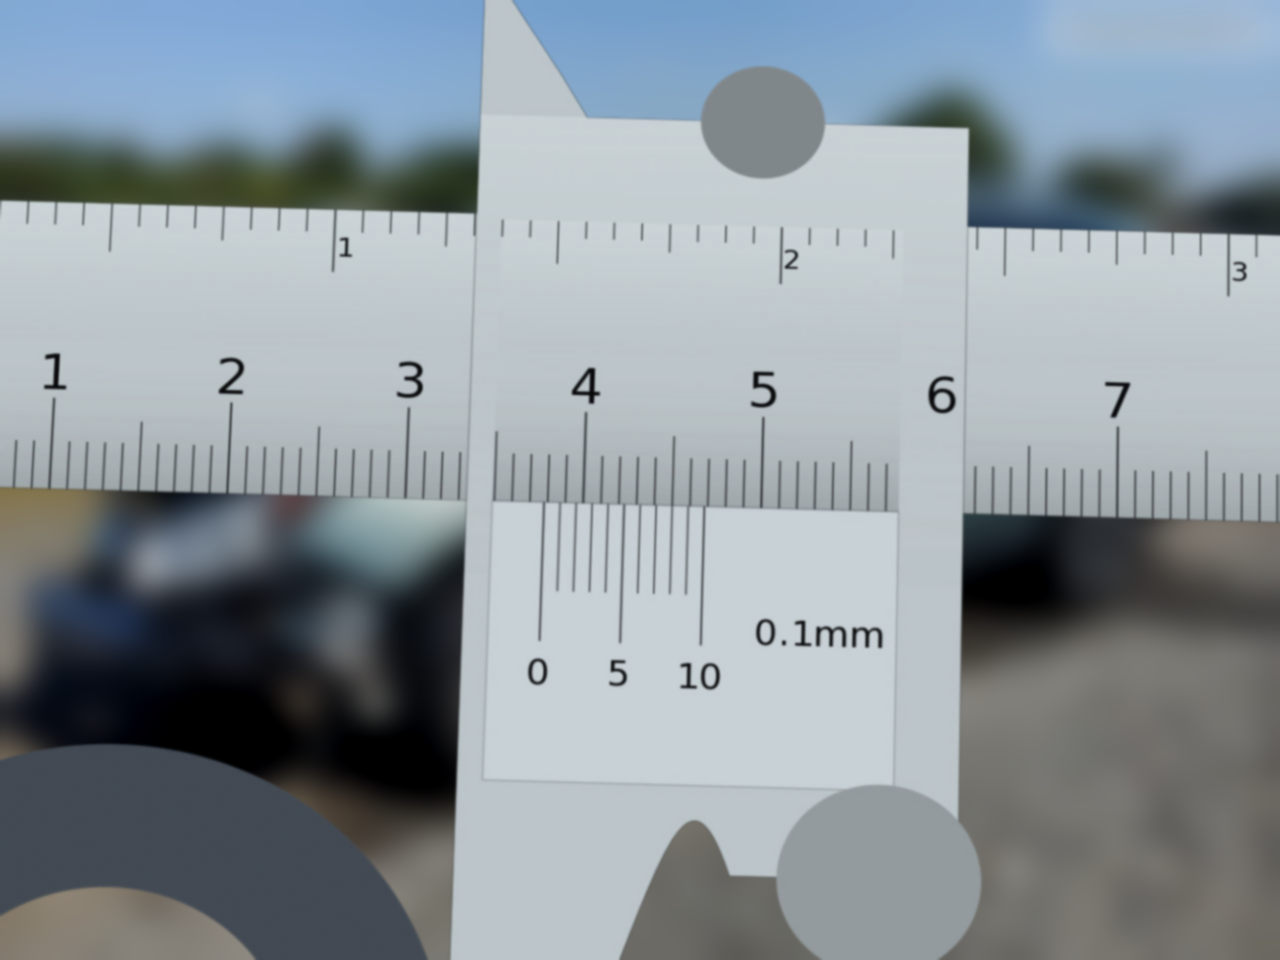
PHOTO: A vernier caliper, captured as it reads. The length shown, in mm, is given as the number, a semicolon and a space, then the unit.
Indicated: 37.8; mm
